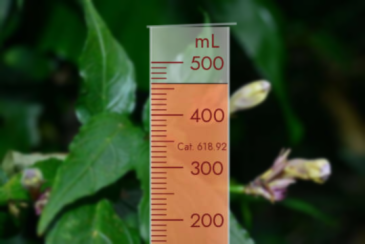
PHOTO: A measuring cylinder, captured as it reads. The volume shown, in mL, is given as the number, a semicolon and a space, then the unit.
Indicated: 460; mL
